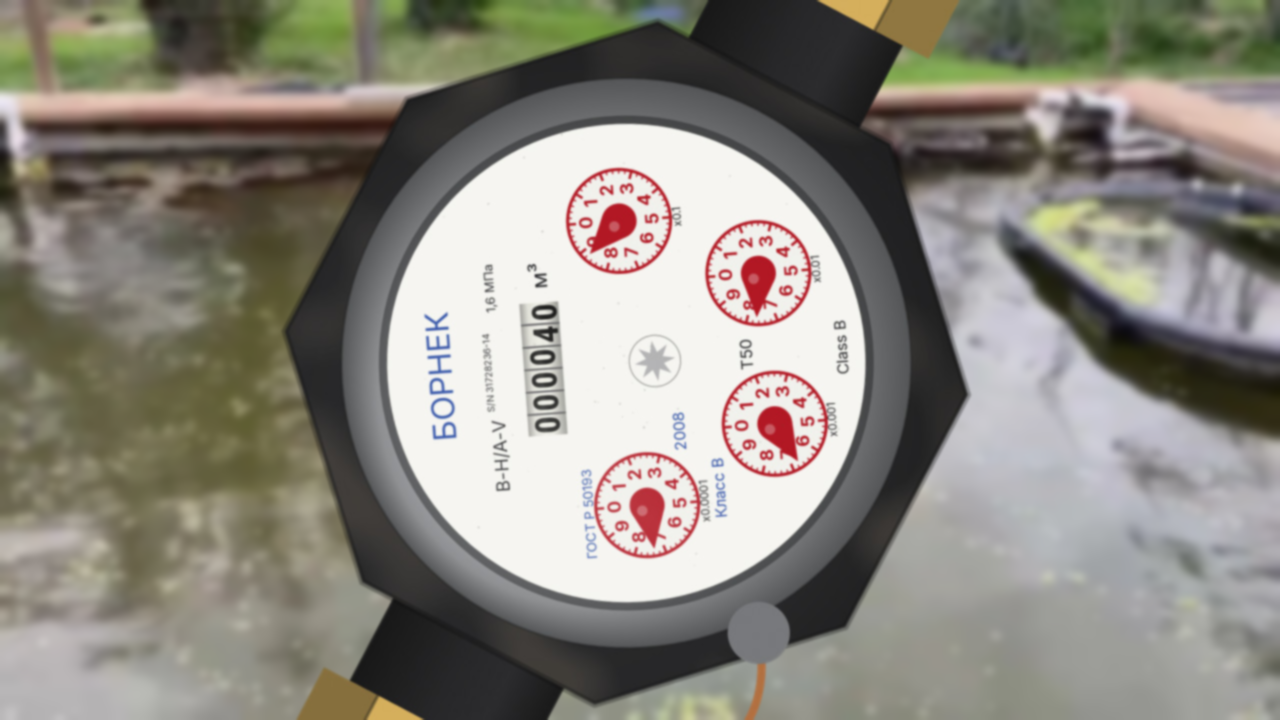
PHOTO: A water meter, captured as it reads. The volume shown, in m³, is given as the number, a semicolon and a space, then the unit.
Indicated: 39.8767; m³
